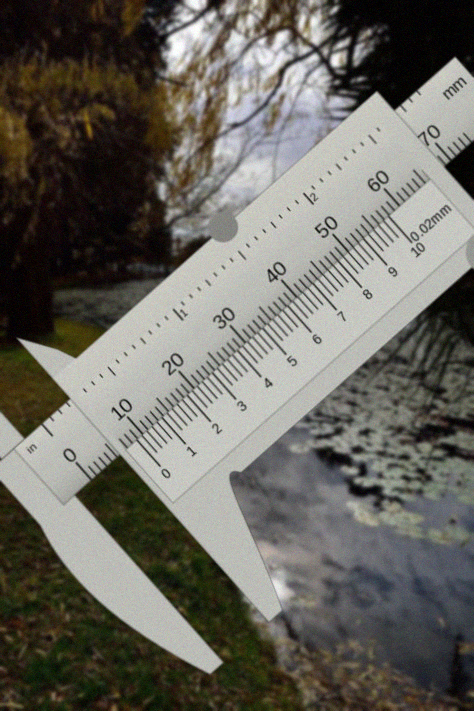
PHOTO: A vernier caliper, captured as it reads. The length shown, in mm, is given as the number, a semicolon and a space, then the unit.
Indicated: 8.8; mm
